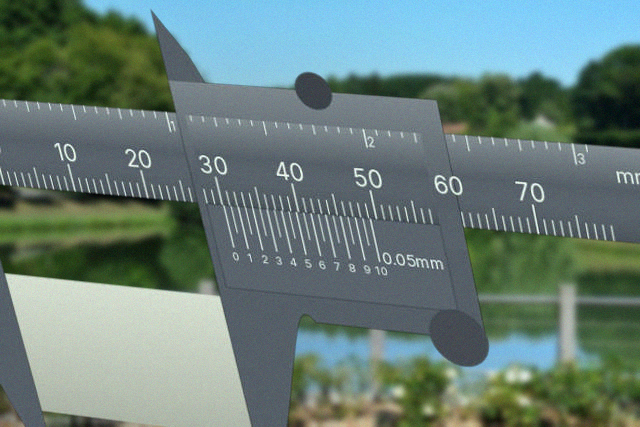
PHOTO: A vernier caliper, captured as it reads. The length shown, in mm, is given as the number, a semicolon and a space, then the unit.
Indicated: 30.2; mm
